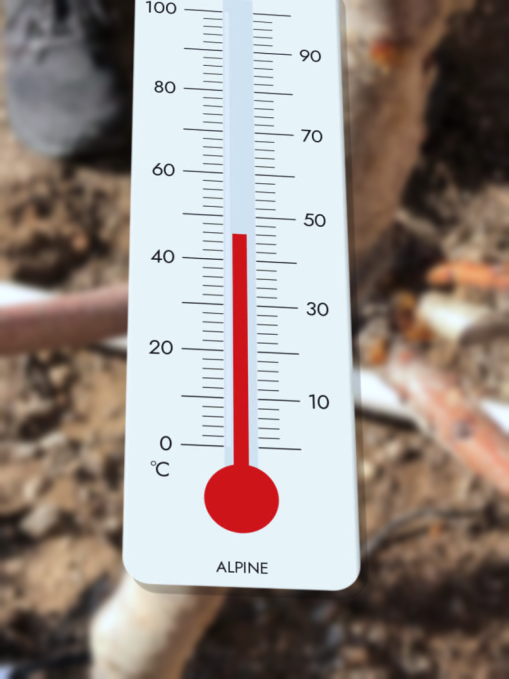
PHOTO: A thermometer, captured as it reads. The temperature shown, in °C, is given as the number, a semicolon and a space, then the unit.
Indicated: 46; °C
